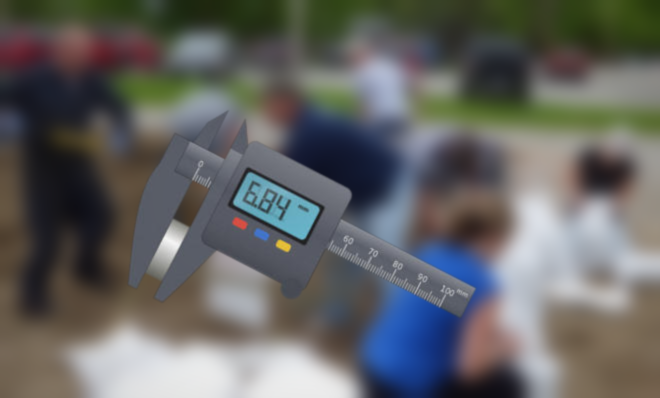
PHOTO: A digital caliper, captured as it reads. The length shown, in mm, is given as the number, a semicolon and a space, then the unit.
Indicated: 6.84; mm
